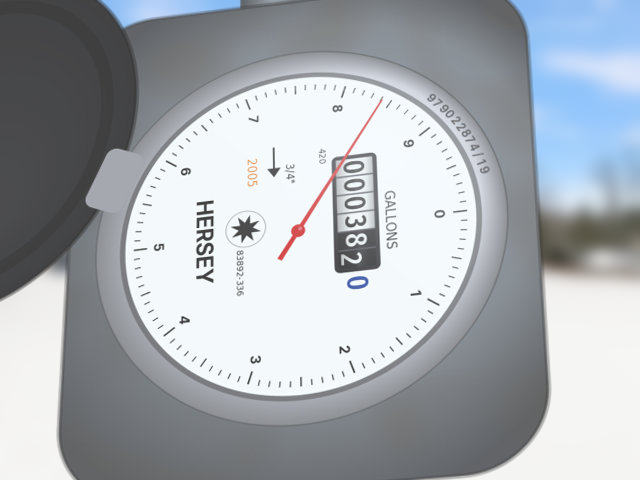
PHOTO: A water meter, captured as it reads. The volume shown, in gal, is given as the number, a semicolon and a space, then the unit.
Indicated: 3818.4; gal
